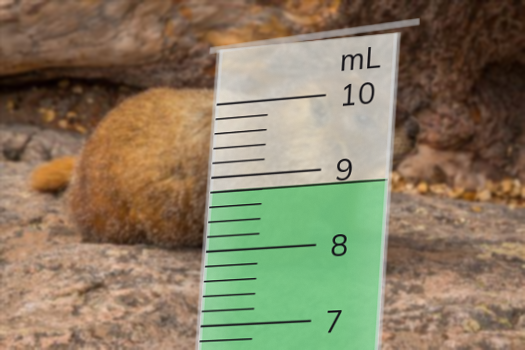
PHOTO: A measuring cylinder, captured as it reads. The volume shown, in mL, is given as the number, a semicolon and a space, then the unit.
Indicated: 8.8; mL
